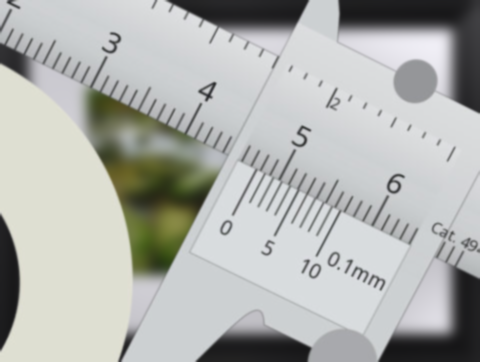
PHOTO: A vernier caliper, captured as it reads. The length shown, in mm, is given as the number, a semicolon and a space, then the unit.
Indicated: 47.6; mm
